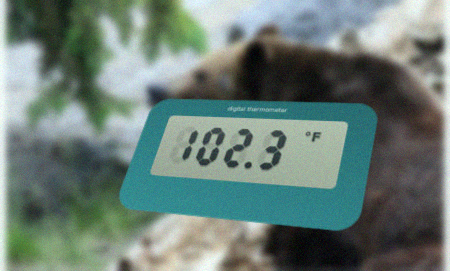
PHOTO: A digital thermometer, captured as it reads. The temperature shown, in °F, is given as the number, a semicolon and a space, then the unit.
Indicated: 102.3; °F
